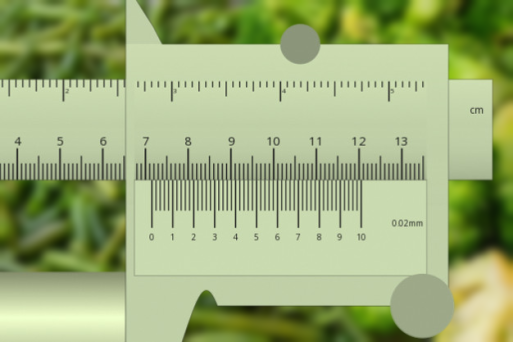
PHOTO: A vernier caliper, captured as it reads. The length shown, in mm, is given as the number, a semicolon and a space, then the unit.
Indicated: 71.5; mm
